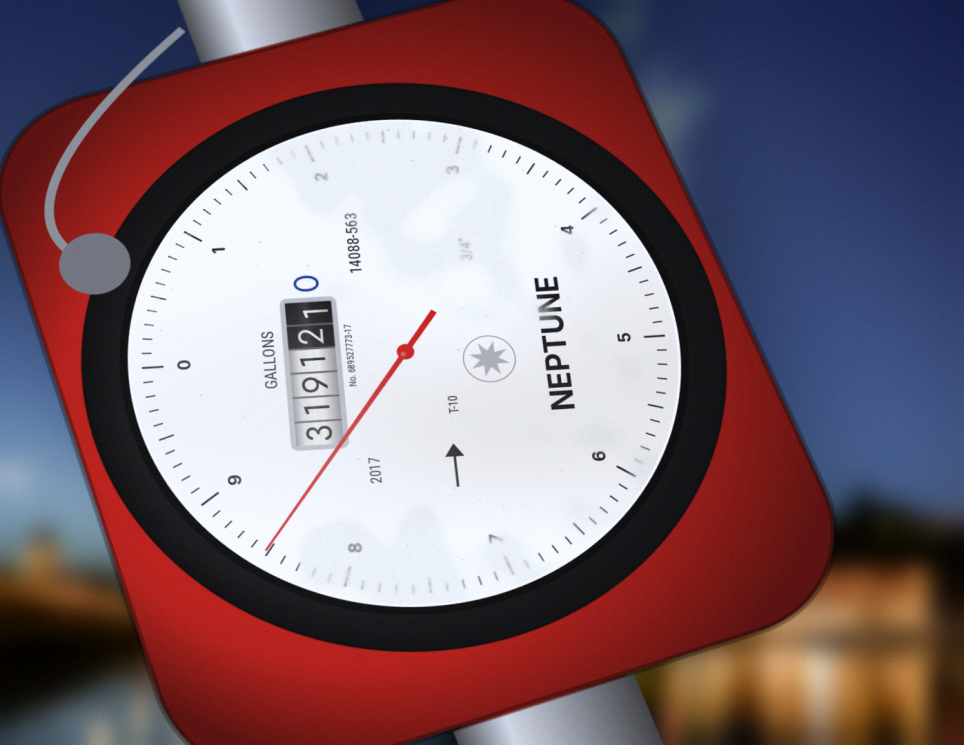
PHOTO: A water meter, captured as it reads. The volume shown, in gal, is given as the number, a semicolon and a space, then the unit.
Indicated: 3191208.5; gal
